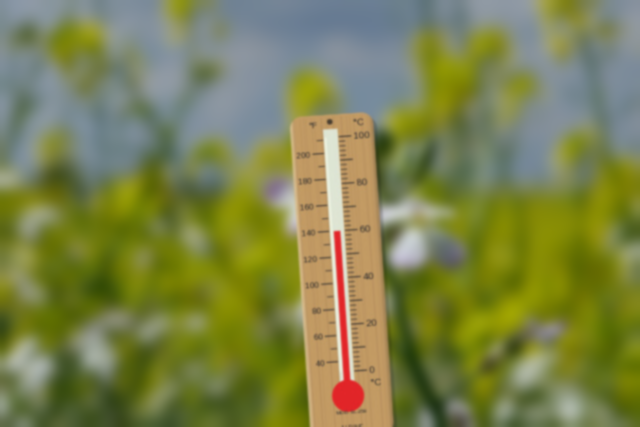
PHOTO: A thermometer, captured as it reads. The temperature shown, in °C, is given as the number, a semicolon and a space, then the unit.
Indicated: 60; °C
